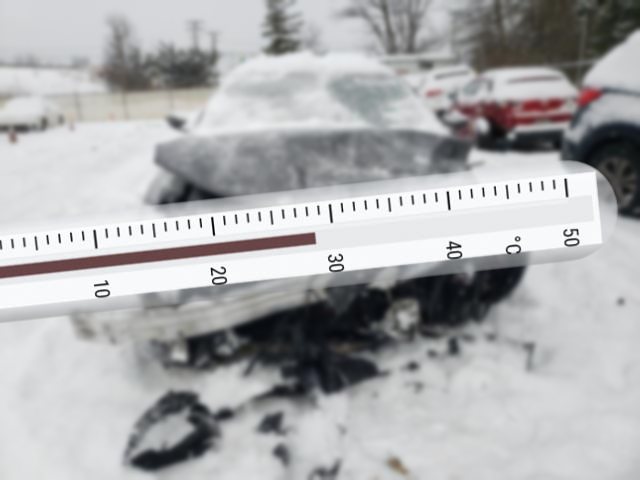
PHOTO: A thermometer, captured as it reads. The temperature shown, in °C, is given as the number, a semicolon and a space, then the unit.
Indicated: 28.5; °C
